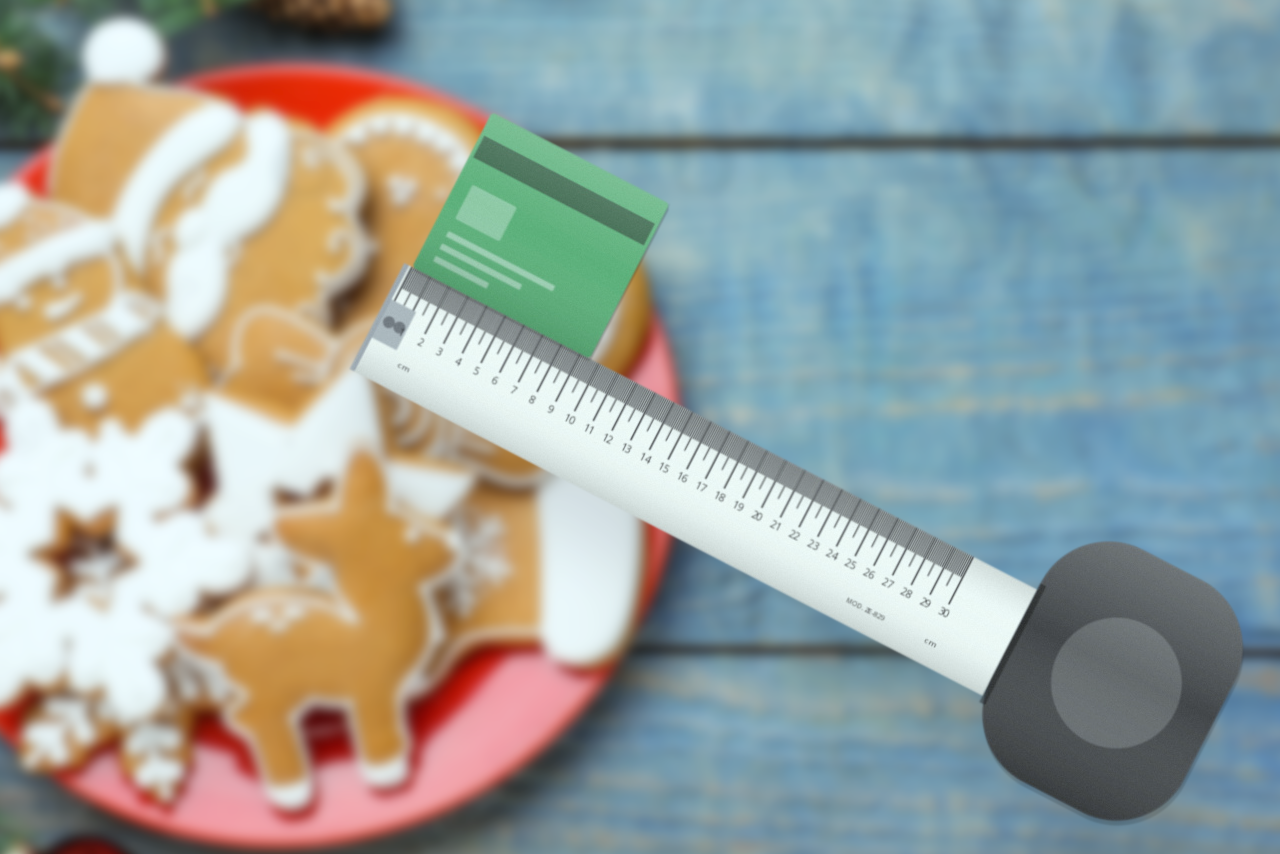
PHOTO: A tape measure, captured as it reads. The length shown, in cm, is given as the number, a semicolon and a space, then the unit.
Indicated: 9.5; cm
